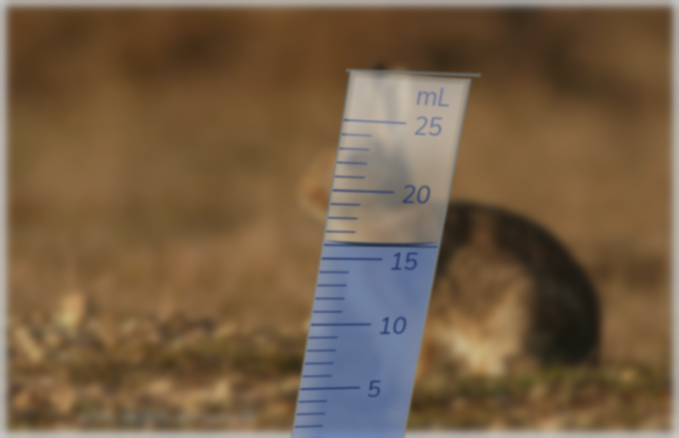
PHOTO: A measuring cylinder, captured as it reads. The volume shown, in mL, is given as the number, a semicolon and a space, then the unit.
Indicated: 16; mL
